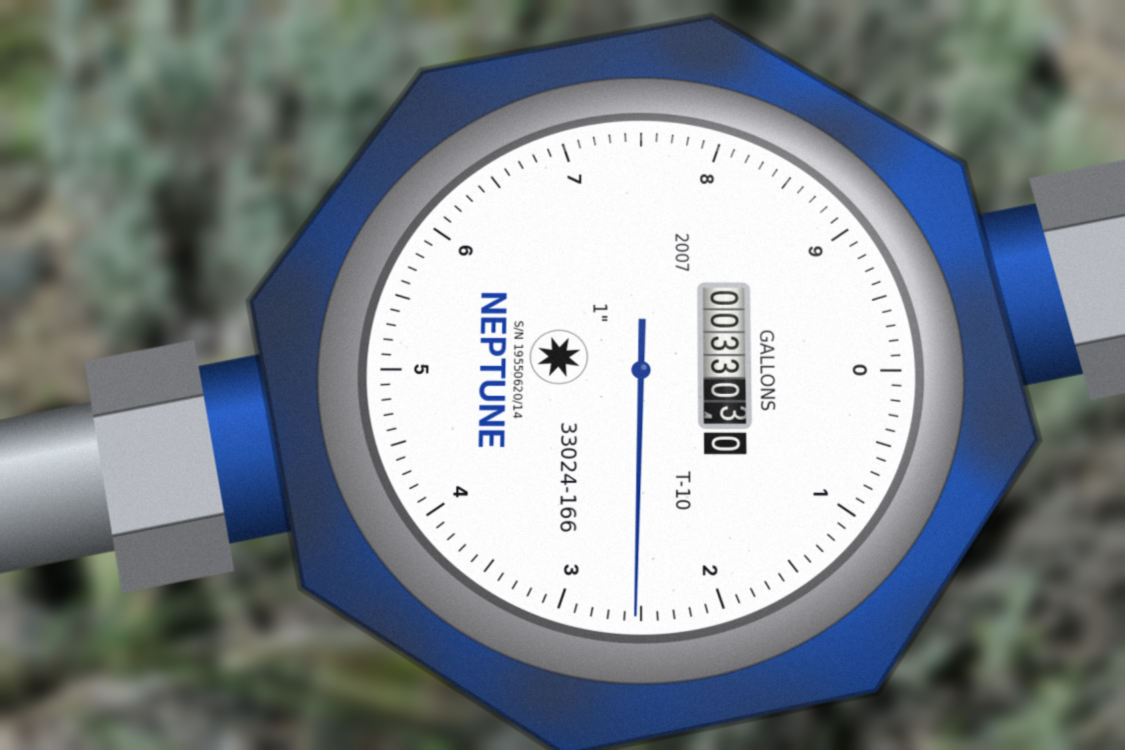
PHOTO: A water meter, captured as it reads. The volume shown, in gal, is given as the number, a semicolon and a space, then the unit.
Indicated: 33032.5; gal
